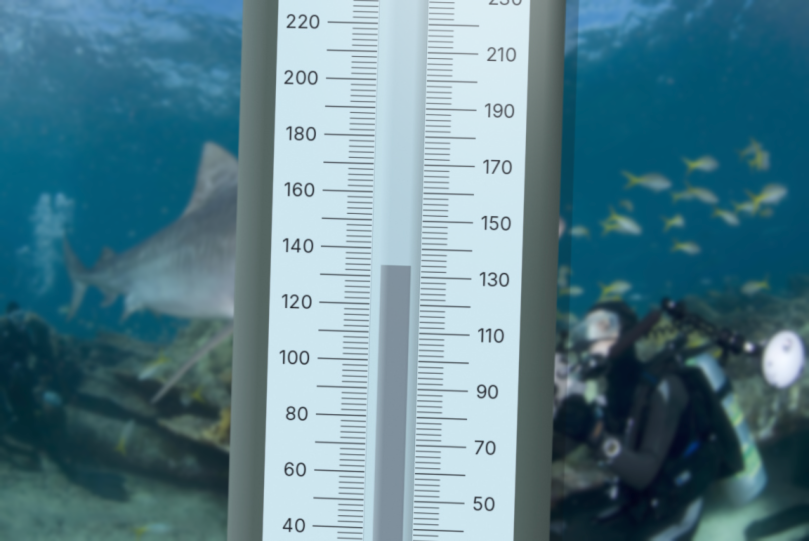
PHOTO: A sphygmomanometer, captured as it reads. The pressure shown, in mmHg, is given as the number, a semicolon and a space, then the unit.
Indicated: 134; mmHg
